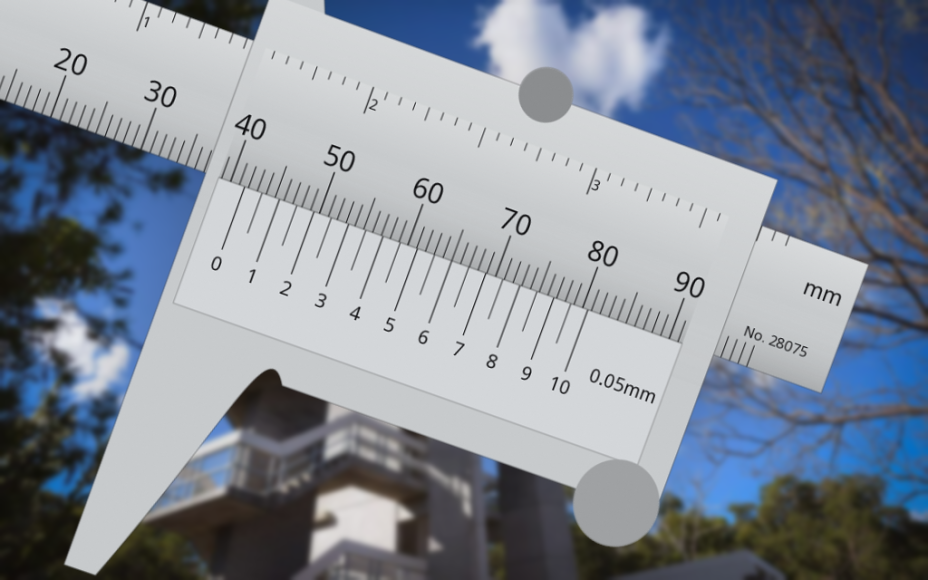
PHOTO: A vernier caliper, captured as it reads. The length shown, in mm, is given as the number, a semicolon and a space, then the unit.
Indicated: 41.6; mm
